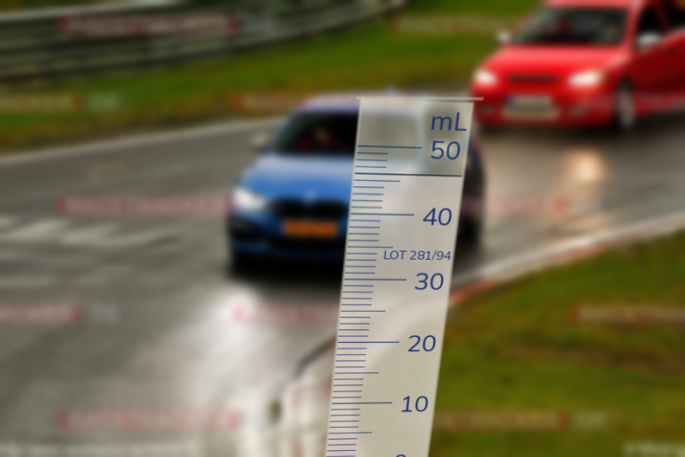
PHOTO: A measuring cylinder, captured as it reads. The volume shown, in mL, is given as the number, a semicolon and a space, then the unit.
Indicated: 46; mL
